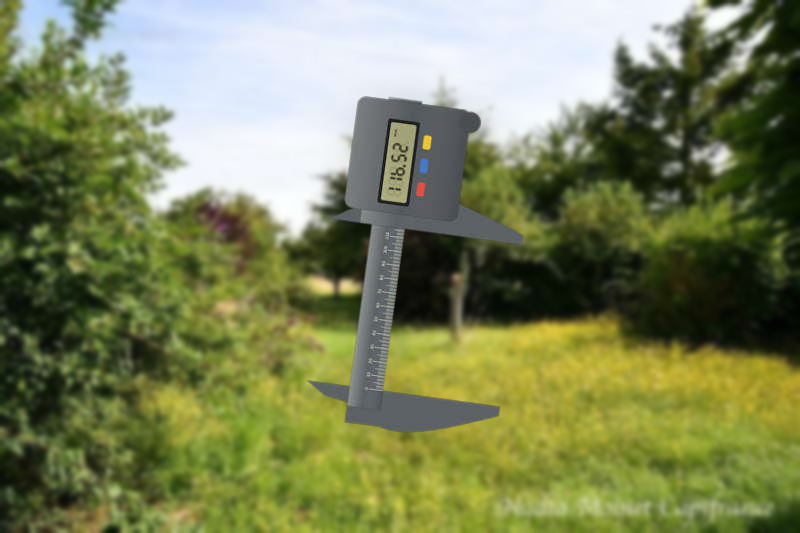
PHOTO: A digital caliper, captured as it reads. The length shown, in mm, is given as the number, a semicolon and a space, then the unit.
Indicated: 116.52; mm
